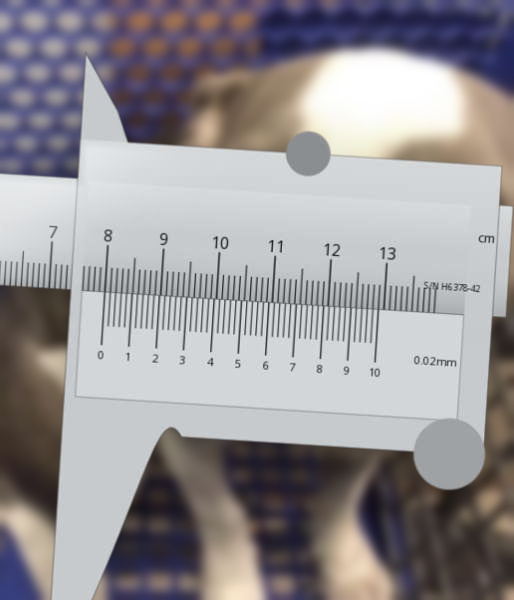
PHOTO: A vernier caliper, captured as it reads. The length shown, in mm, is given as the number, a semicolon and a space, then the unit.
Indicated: 80.0; mm
